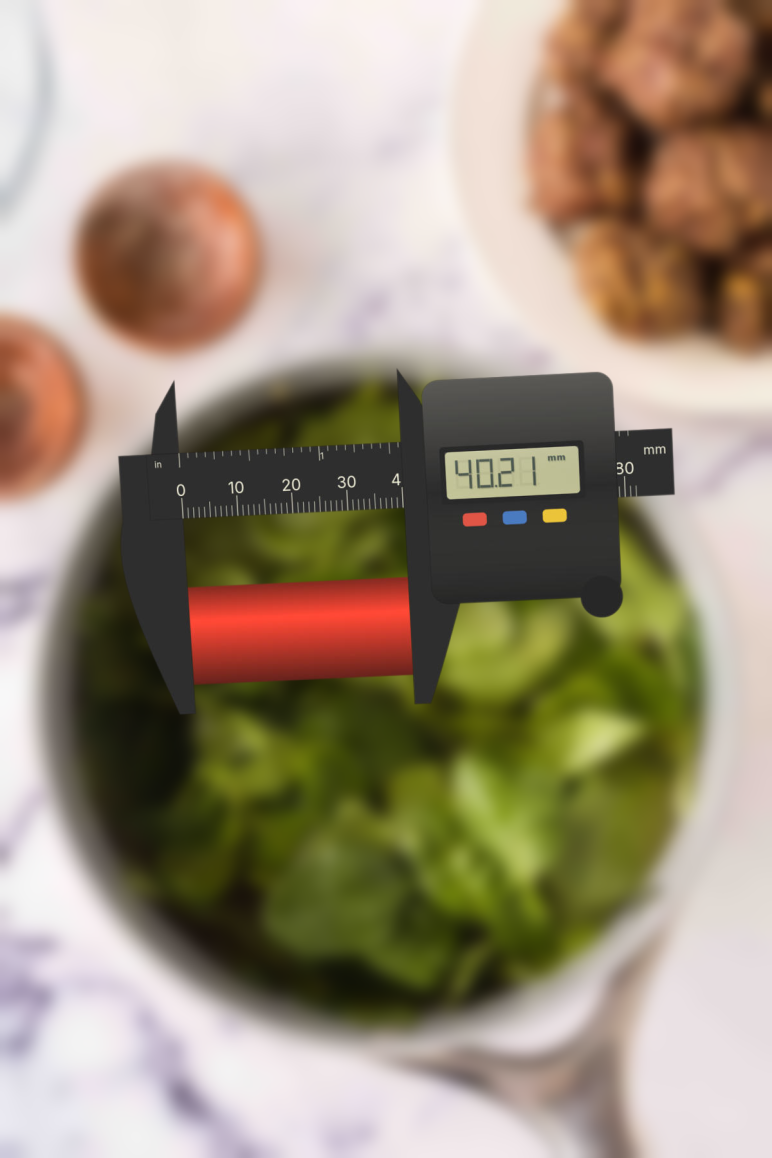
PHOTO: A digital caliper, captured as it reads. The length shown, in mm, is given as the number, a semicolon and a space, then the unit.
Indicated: 40.21; mm
